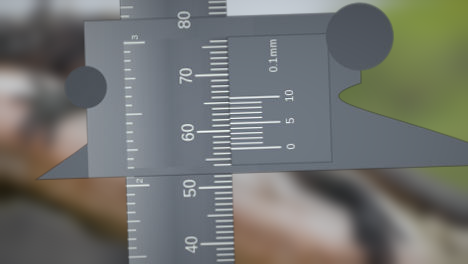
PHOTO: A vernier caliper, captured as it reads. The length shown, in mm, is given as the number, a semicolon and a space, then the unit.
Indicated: 56.8; mm
